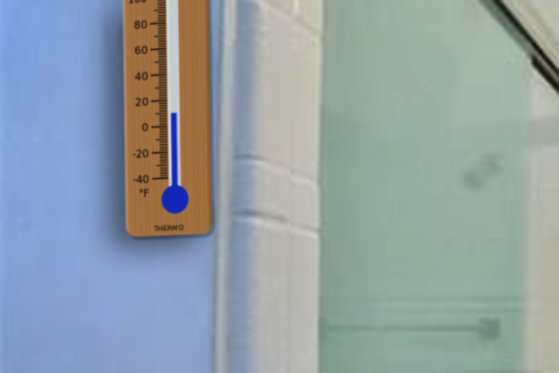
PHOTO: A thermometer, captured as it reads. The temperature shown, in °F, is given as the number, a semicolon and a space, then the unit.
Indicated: 10; °F
